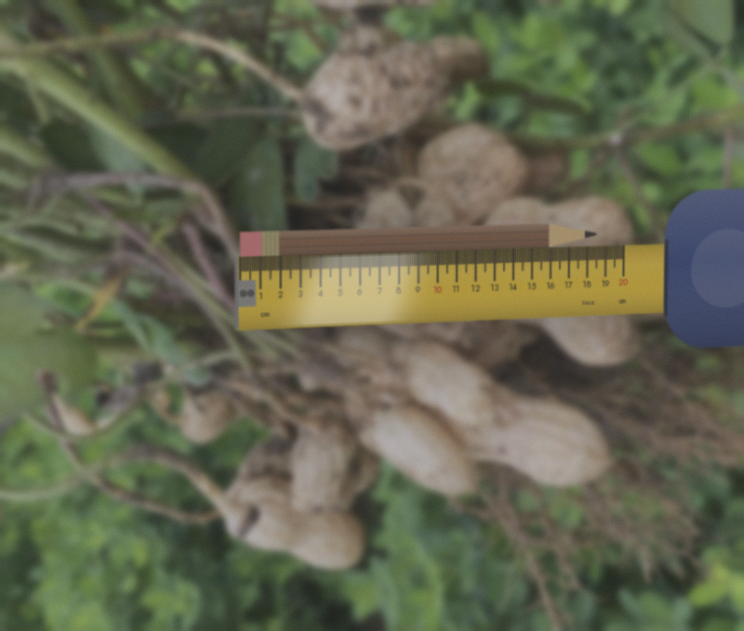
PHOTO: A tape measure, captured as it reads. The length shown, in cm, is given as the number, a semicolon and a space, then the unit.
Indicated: 18.5; cm
